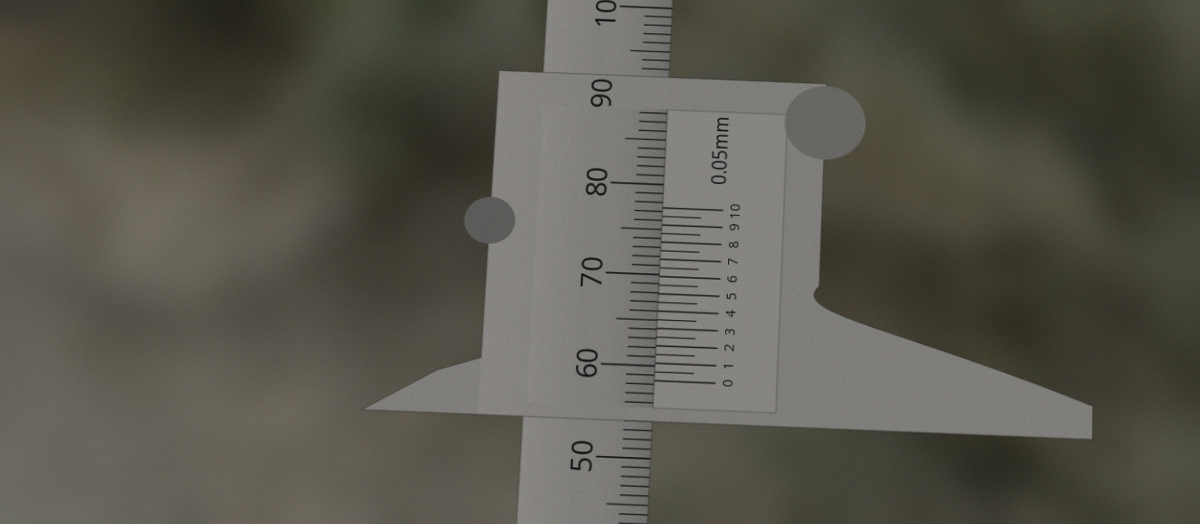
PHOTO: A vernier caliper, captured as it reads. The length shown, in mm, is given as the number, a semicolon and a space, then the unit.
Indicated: 58.4; mm
